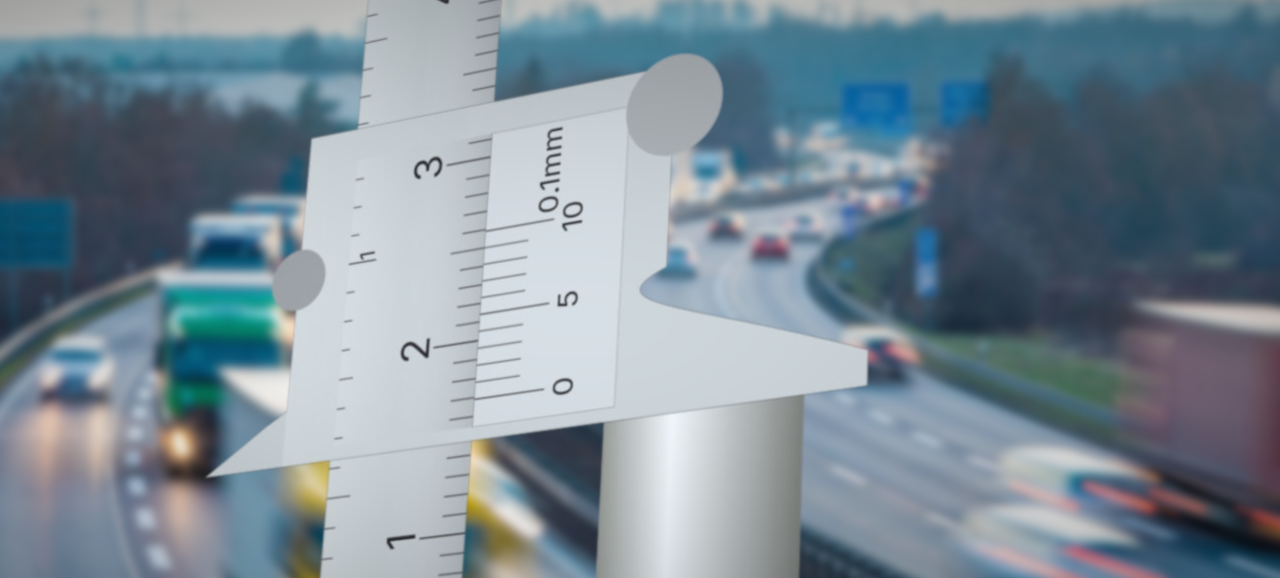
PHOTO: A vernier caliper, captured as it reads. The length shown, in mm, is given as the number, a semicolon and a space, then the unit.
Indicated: 16.9; mm
